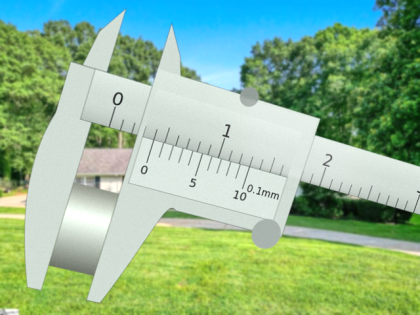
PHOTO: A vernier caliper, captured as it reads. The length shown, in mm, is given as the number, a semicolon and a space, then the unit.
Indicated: 4.0; mm
